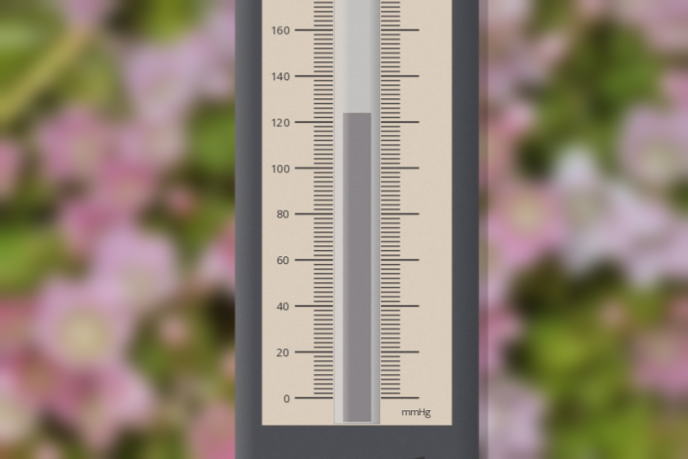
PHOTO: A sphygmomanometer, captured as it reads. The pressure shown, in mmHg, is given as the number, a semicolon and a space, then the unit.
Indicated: 124; mmHg
